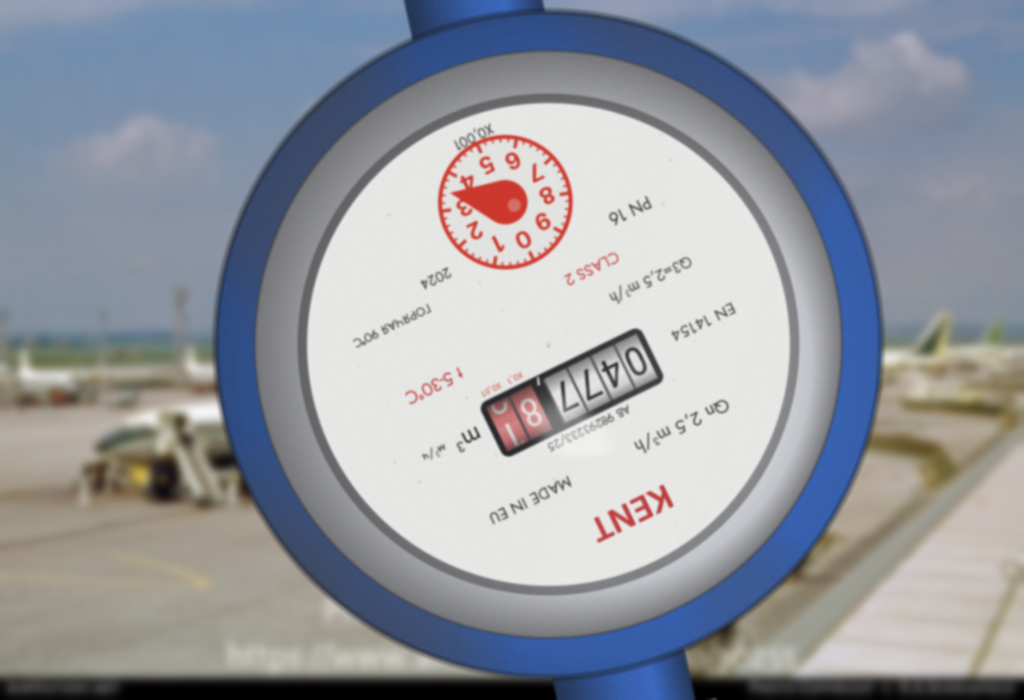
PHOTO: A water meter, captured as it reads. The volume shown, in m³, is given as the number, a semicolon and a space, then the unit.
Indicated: 477.813; m³
